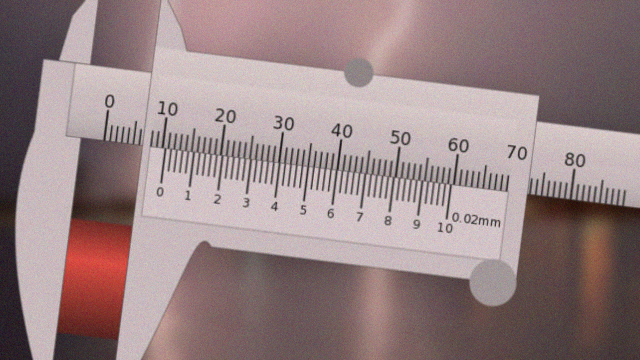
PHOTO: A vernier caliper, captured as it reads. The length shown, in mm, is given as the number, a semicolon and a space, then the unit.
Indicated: 10.5; mm
